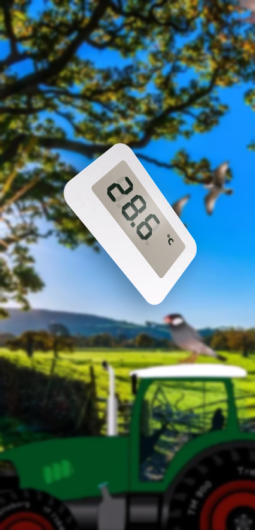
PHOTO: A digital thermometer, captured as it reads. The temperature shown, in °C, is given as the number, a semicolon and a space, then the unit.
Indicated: 28.6; °C
